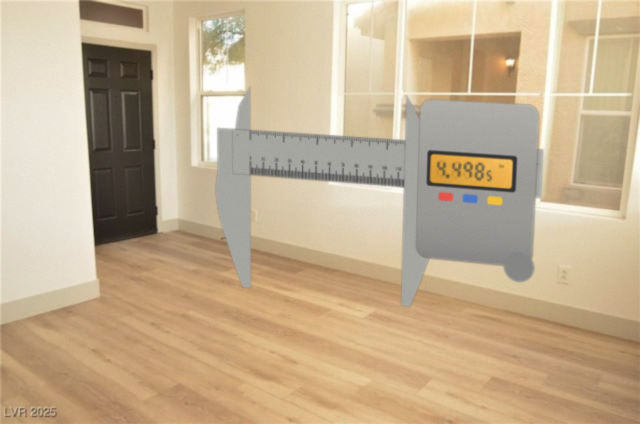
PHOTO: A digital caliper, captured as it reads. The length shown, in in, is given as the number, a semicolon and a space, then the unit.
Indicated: 4.4985; in
